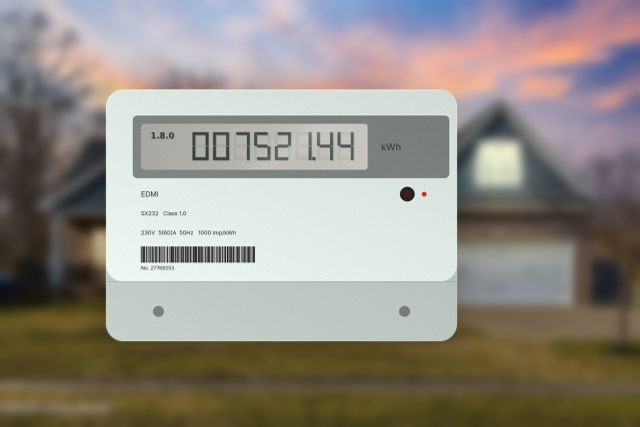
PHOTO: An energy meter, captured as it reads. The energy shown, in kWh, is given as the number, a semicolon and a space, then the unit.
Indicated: 7521.44; kWh
